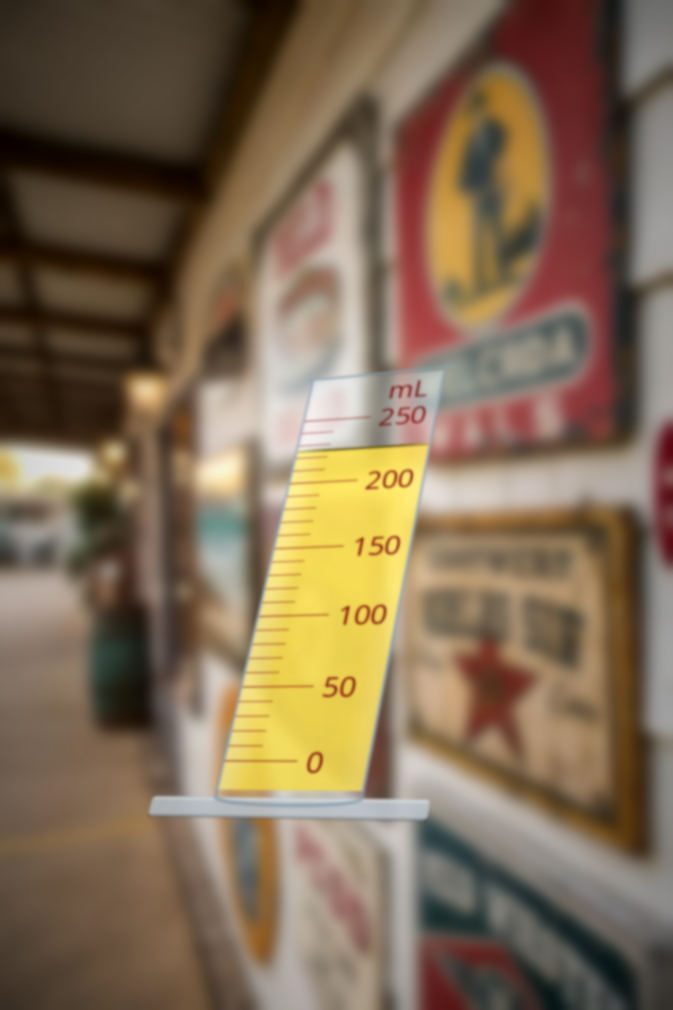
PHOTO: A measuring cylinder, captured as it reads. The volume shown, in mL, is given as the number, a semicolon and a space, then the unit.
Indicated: 225; mL
